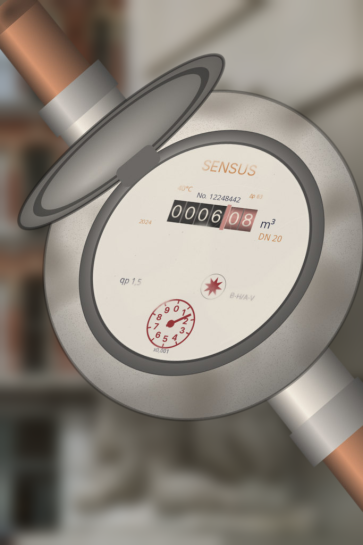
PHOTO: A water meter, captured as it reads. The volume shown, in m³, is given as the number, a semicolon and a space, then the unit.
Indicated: 6.081; m³
